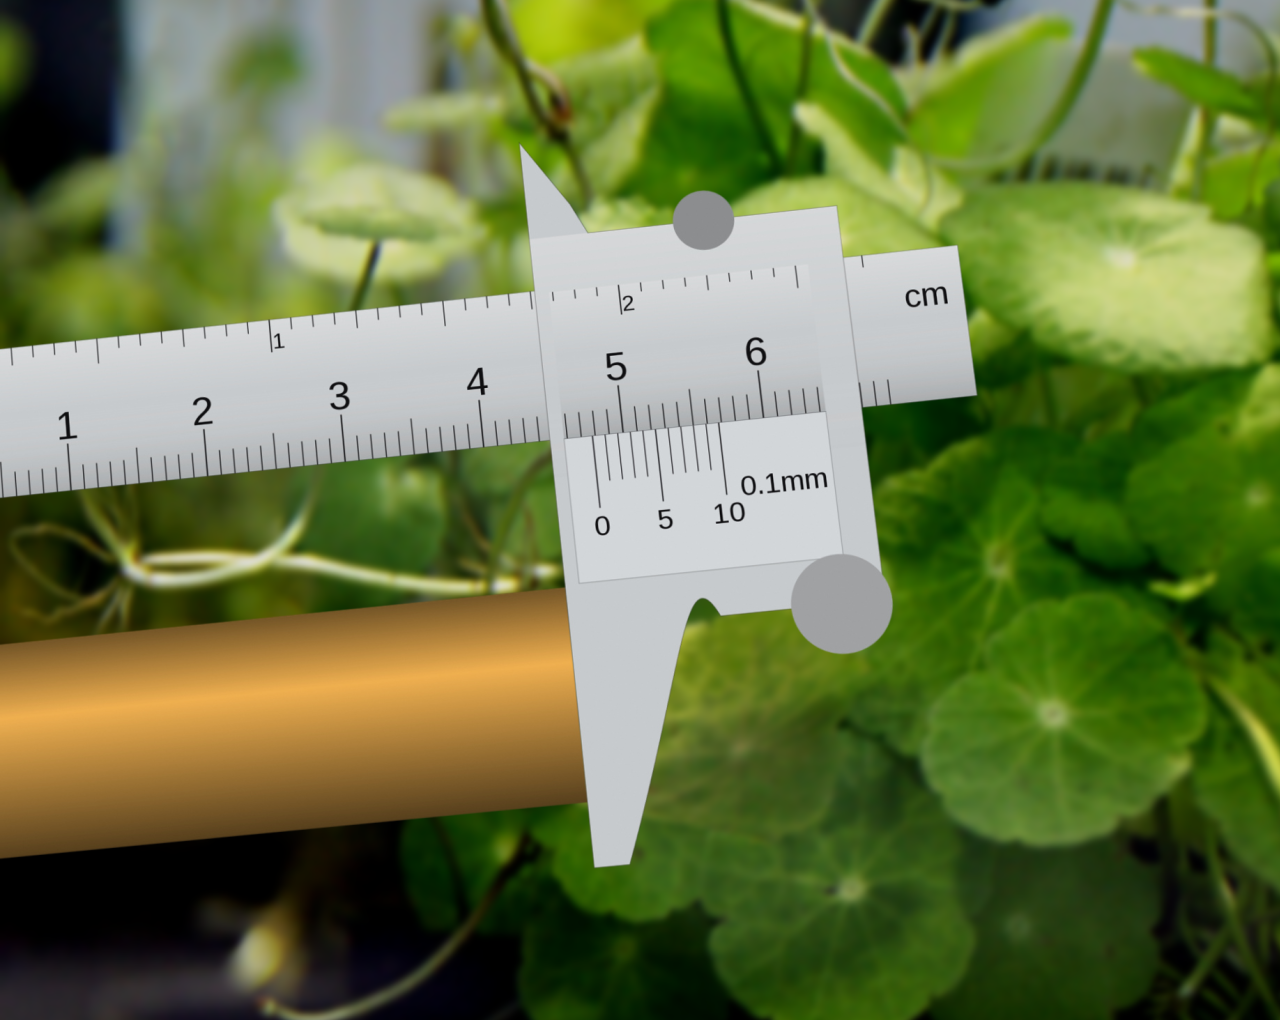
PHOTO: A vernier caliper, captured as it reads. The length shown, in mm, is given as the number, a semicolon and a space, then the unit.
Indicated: 47.8; mm
